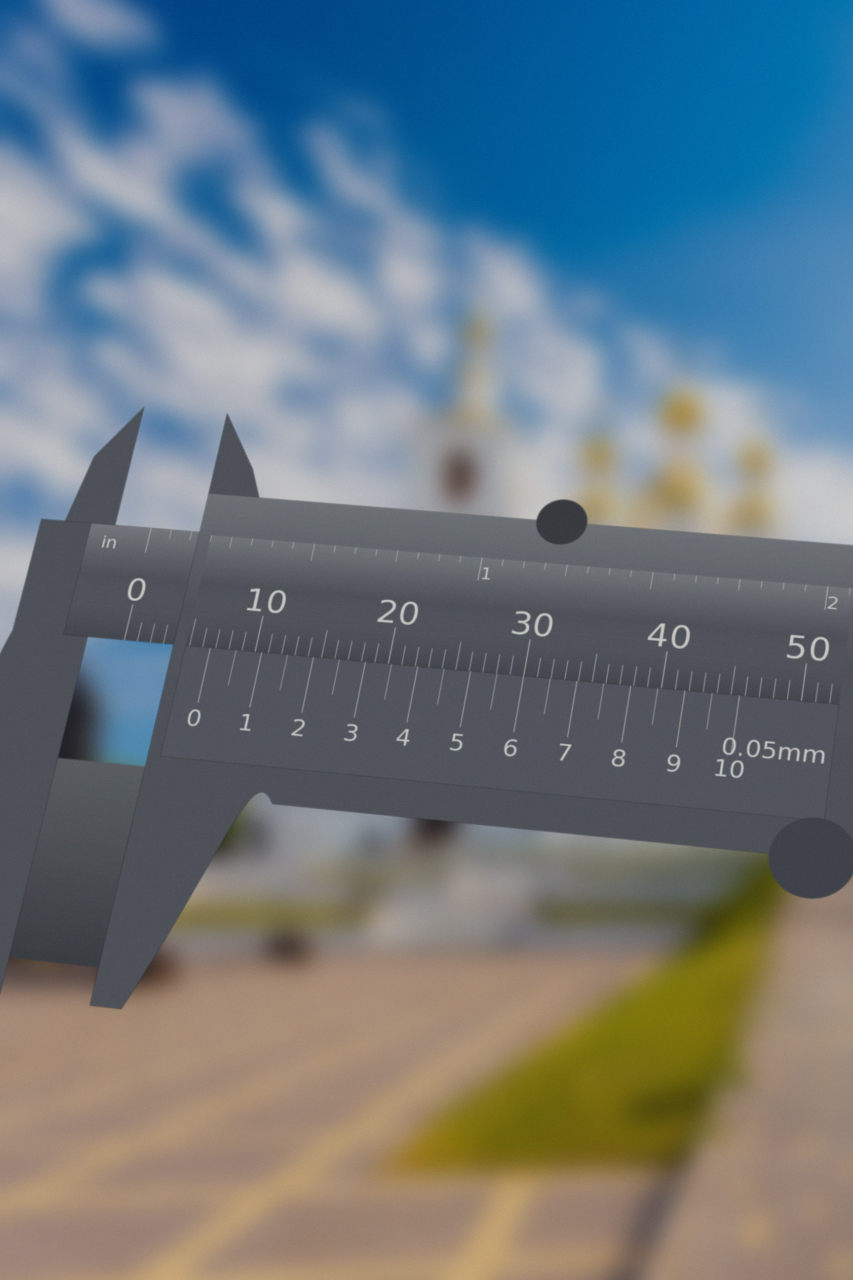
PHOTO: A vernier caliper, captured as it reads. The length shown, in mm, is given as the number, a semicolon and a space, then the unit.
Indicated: 6.6; mm
